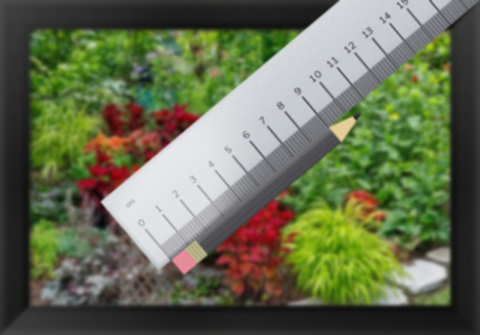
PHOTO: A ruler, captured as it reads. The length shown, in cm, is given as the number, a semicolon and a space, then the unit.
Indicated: 10.5; cm
